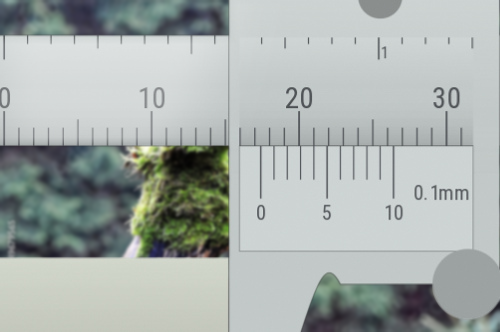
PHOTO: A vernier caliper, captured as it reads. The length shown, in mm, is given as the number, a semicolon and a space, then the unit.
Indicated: 17.4; mm
